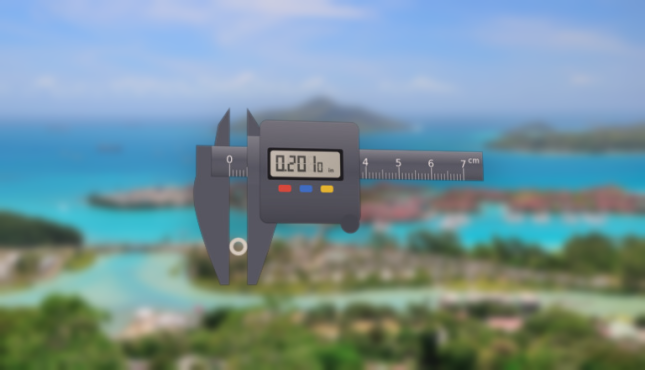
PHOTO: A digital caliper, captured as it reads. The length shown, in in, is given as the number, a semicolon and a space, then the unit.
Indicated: 0.2010; in
